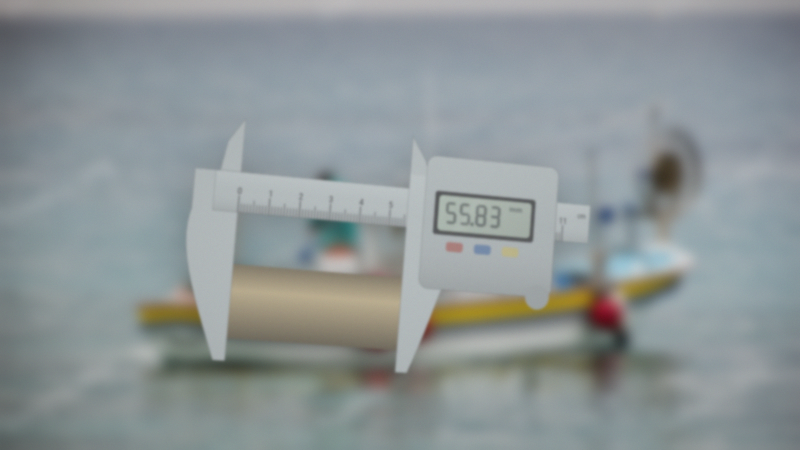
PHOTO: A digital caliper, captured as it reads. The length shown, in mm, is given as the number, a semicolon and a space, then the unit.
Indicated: 55.83; mm
